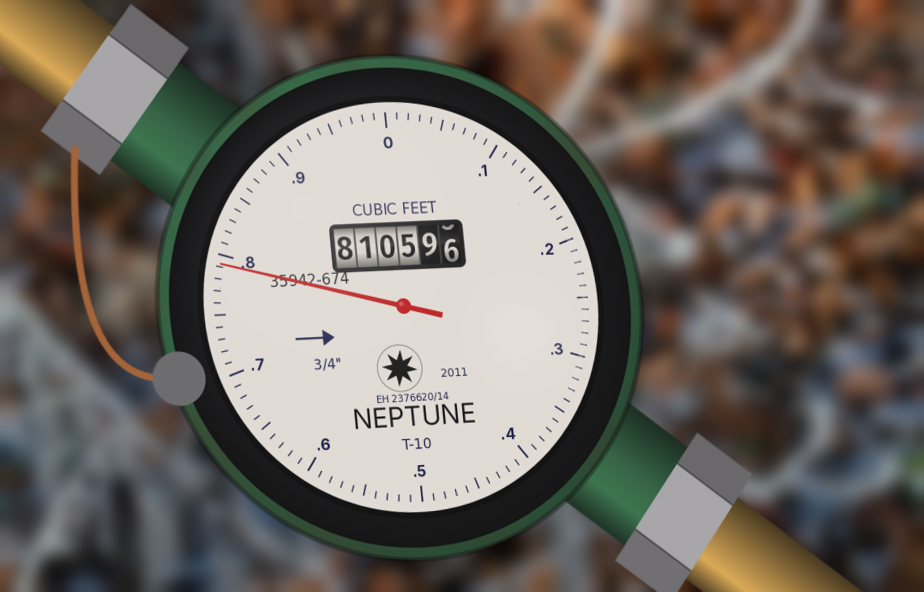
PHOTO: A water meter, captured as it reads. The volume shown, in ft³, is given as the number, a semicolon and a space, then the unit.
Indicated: 810595.79; ft³
